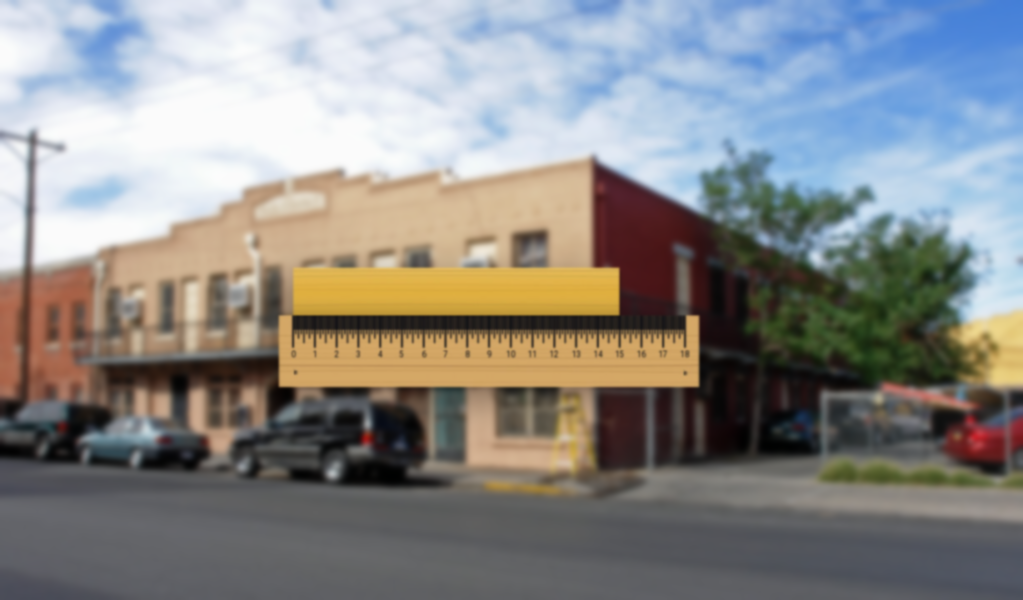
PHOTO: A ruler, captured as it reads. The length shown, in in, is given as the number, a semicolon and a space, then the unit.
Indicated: 15; in
